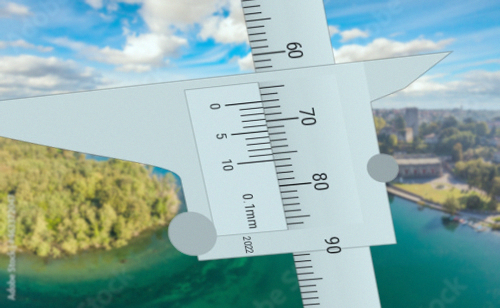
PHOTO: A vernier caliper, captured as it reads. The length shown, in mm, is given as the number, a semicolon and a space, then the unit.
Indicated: 67.0; mm
